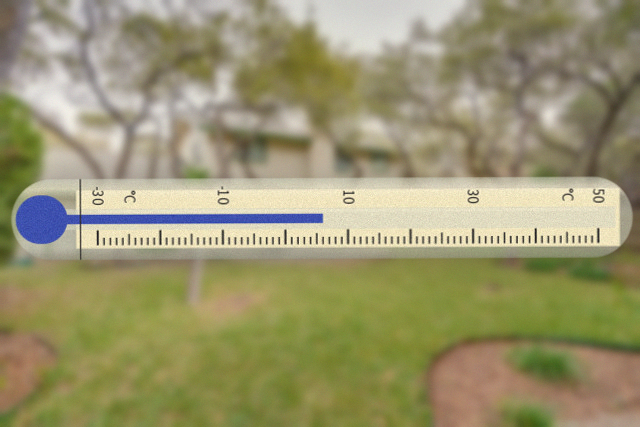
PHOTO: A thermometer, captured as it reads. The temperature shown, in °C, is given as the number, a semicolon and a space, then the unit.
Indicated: 6; °C
